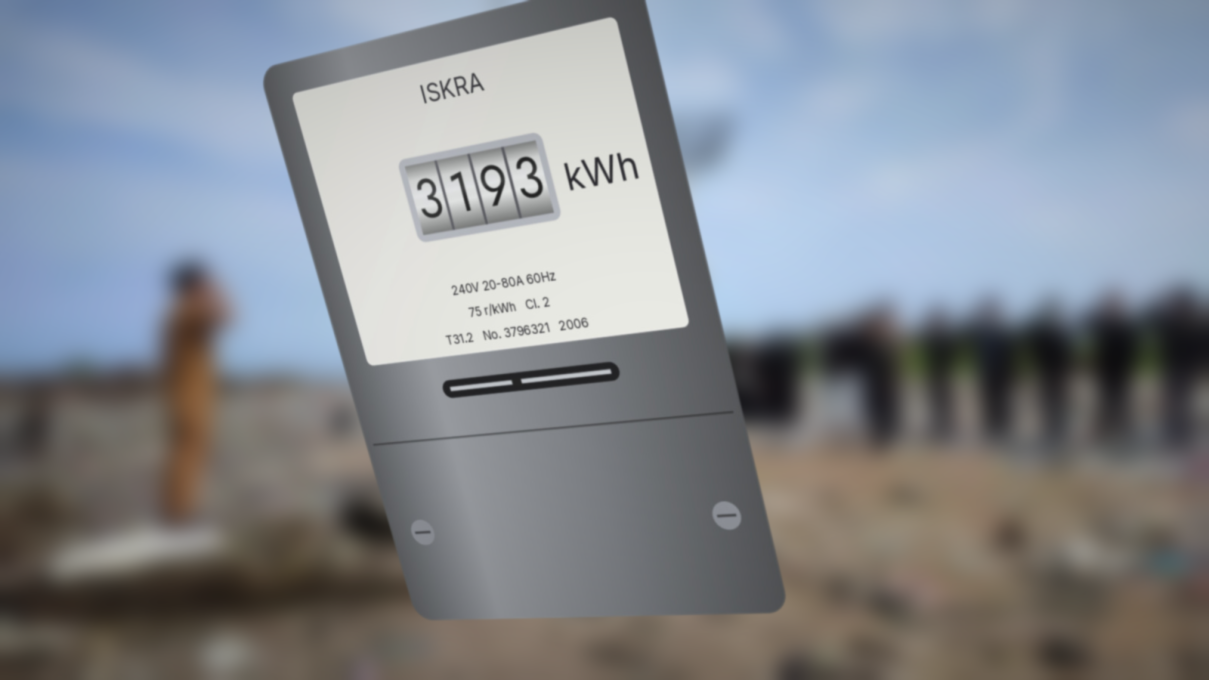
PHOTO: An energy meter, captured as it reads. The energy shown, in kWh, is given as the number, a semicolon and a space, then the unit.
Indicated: 3193; kWh
